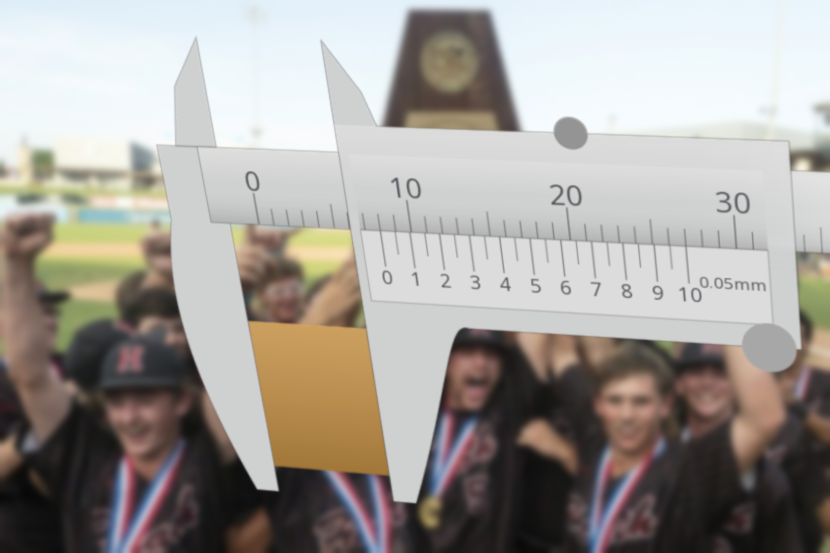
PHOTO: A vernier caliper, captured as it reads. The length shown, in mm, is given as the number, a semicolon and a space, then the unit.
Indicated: 8.0; mm
